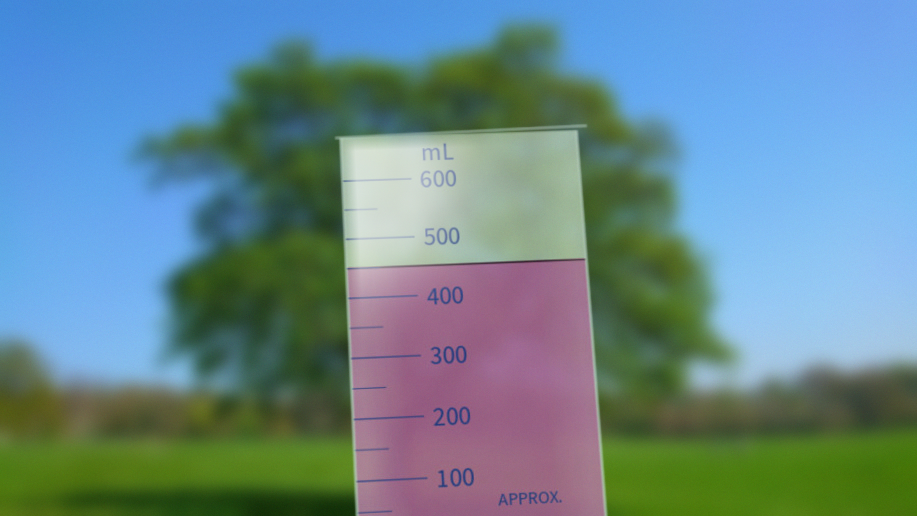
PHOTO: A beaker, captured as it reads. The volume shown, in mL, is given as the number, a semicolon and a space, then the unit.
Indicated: 450; mL
